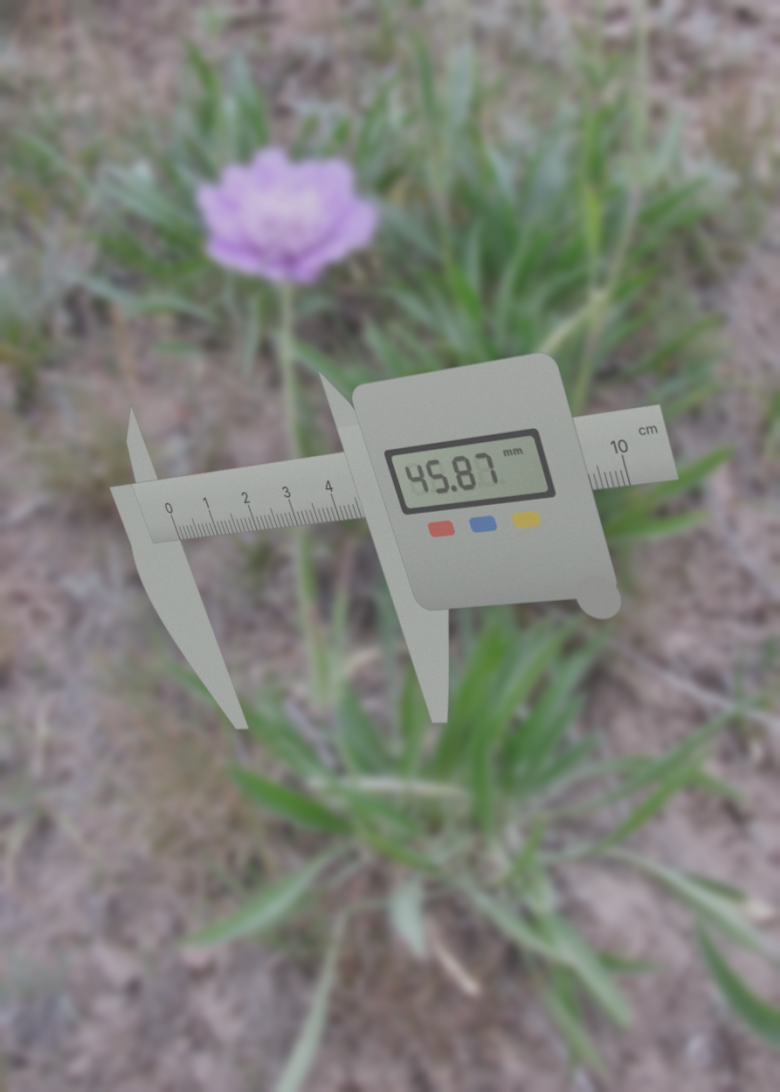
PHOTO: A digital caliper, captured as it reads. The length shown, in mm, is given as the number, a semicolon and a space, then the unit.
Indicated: 45.87; mm
